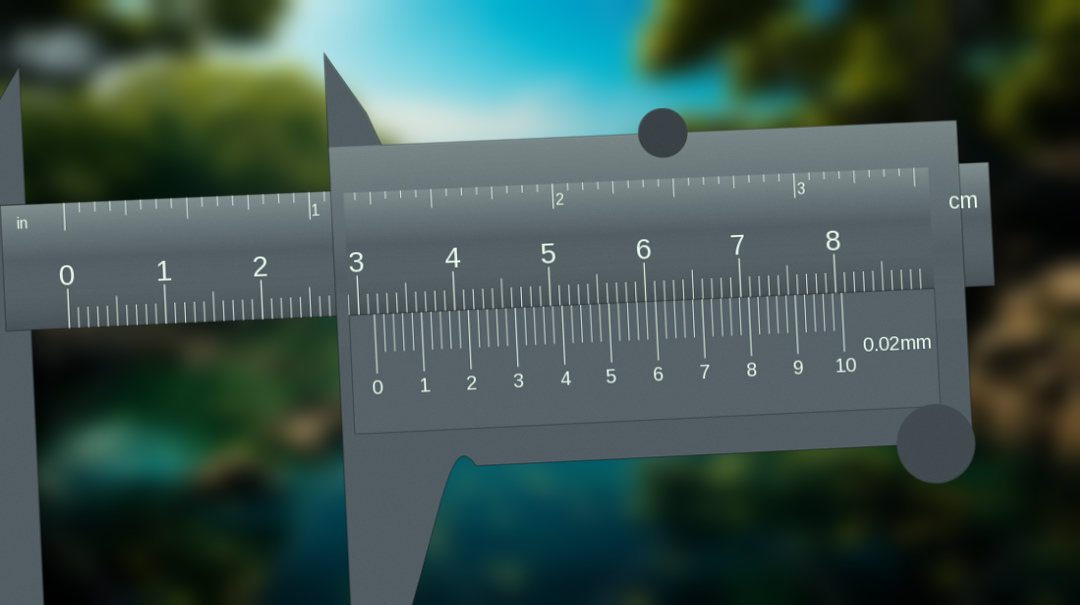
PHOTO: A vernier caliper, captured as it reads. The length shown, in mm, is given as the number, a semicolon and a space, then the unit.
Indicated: 31.6; mm
